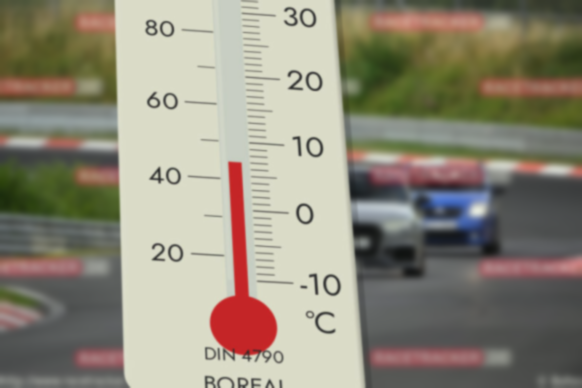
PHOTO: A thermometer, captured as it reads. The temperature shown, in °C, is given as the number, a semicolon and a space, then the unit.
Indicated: 7; °C
